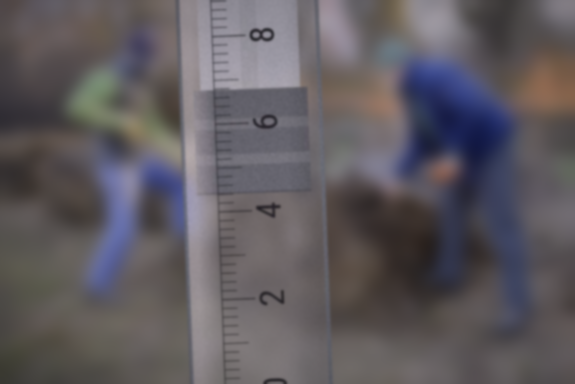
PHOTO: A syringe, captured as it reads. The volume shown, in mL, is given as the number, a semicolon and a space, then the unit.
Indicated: 4.4; mL
